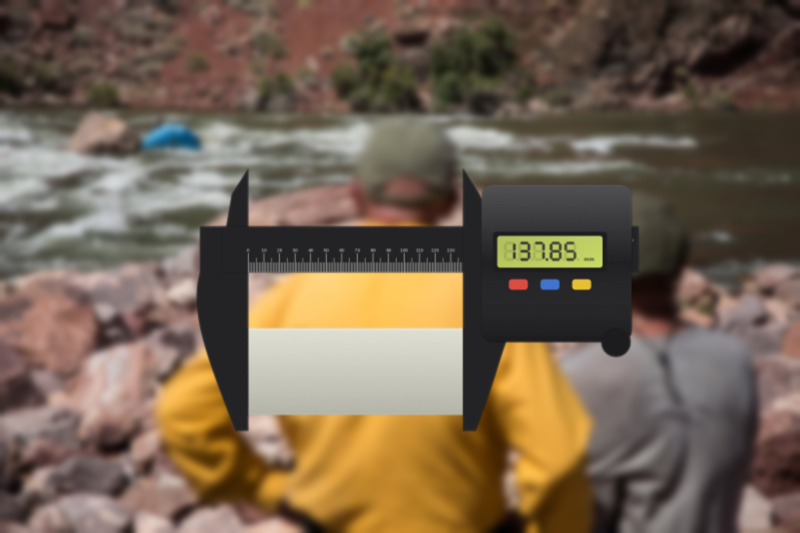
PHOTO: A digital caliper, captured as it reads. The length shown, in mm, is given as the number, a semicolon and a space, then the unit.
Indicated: 137.85; mm
